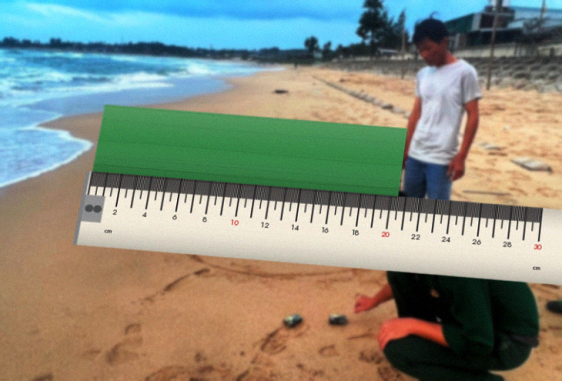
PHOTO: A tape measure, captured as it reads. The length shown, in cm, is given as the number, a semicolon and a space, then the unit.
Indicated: 20.5; cm
